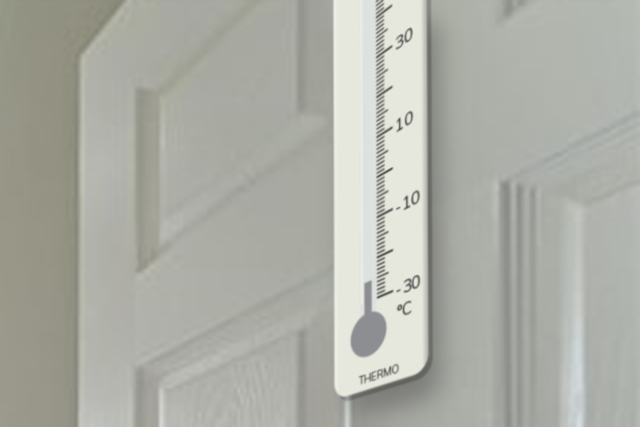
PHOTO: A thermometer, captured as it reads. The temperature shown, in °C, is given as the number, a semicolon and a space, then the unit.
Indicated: -25; °C
